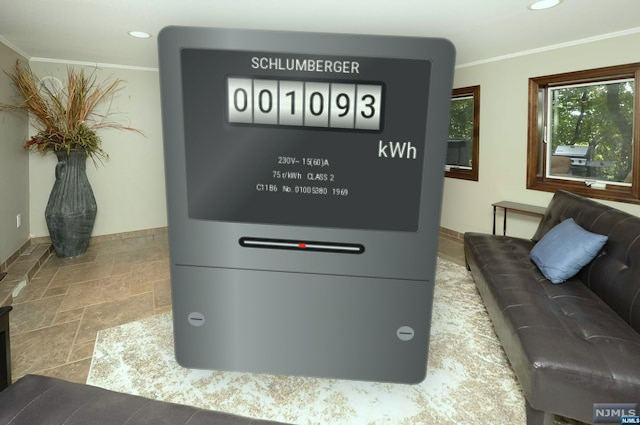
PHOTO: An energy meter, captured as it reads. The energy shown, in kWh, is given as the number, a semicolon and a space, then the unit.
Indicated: 1093; kWh
